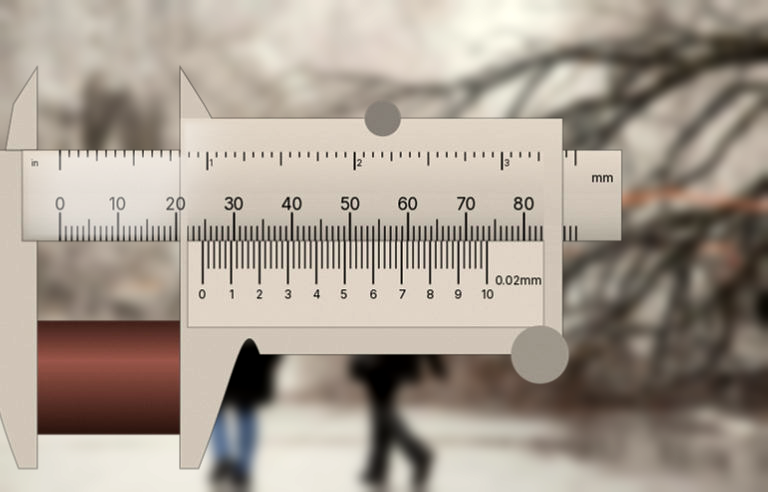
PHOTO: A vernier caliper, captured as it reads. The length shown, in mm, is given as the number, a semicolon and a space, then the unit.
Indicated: 24.6; mm
